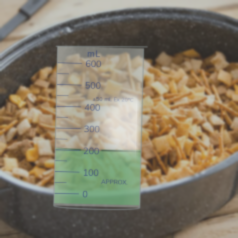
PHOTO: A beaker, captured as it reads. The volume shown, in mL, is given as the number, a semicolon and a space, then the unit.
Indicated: 200; mL
